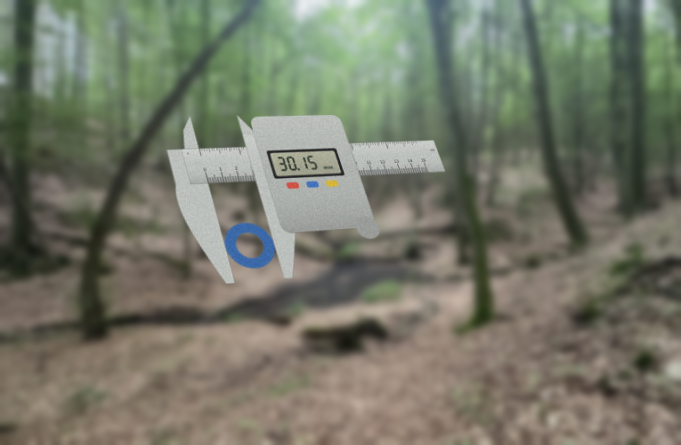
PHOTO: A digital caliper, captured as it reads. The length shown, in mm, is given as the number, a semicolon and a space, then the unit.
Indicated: 30.15; mm
